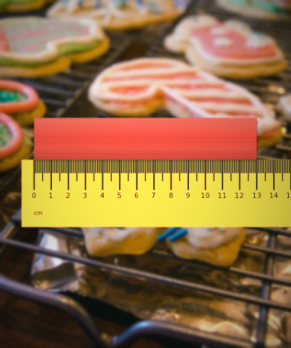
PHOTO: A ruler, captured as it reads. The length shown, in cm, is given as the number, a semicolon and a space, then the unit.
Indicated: 13; cm
